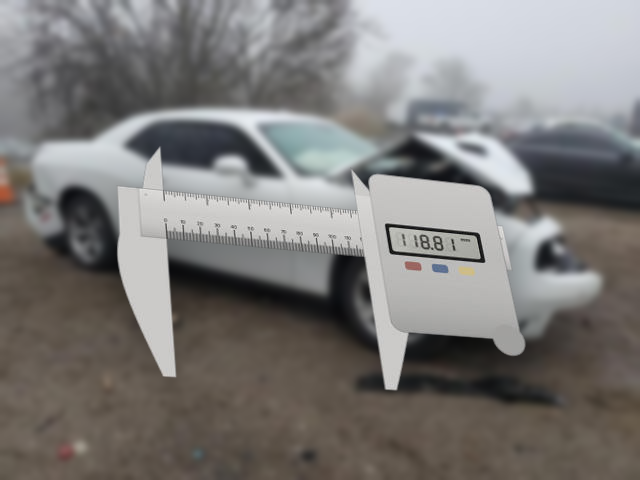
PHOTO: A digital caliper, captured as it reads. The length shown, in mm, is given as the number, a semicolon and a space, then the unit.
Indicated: 118.81; mm
